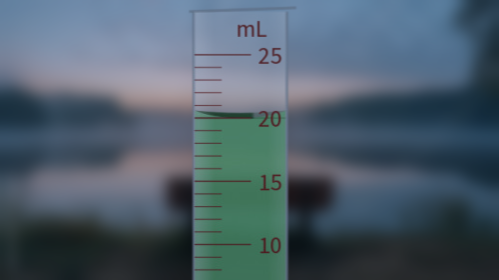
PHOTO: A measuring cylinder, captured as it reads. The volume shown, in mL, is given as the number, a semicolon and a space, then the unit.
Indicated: 20; mL
